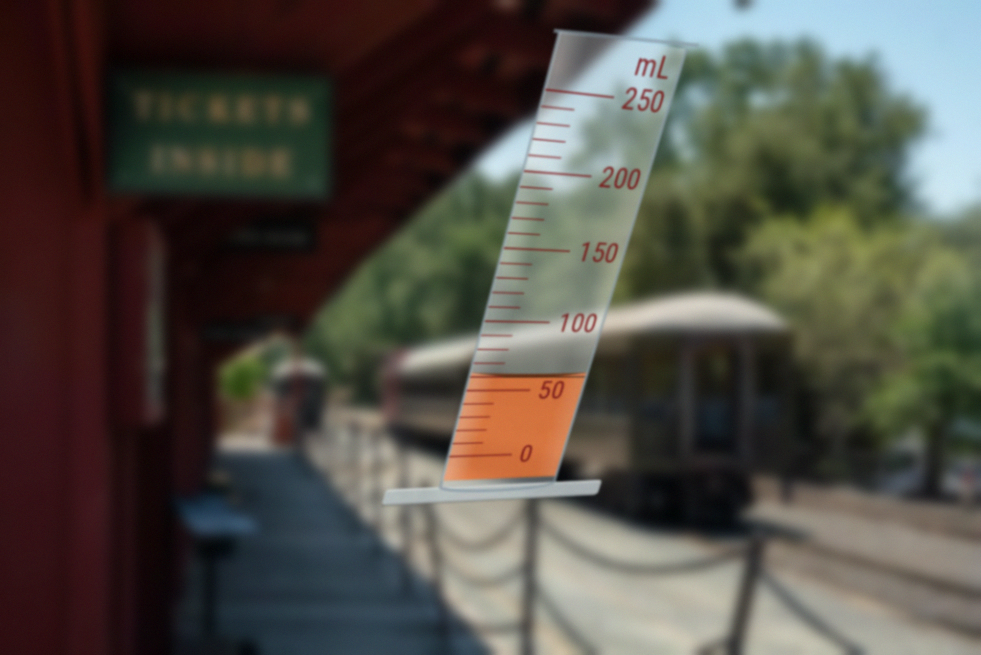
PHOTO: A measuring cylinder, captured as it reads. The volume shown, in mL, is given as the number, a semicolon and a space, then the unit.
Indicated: 60; mL
